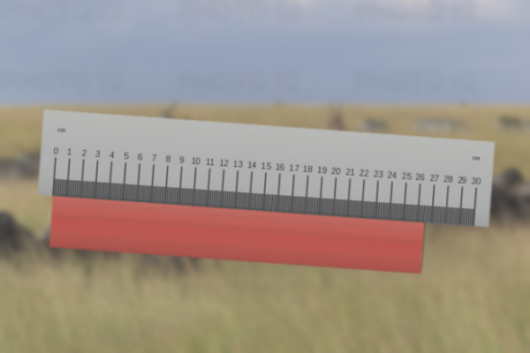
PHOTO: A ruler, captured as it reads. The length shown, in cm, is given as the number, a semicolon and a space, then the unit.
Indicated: 26.5; cm
